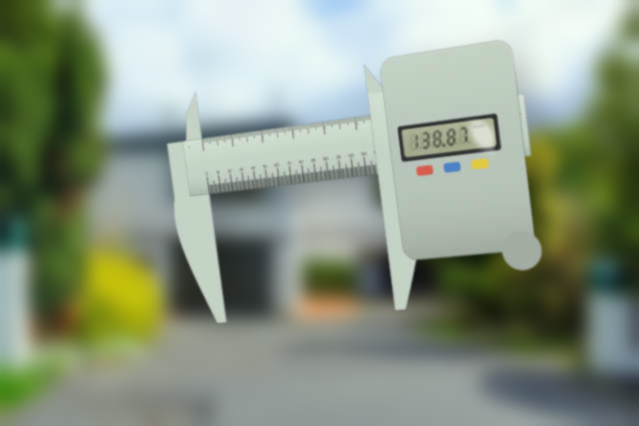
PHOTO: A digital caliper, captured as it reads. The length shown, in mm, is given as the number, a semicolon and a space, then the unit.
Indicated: 138.87; mm
